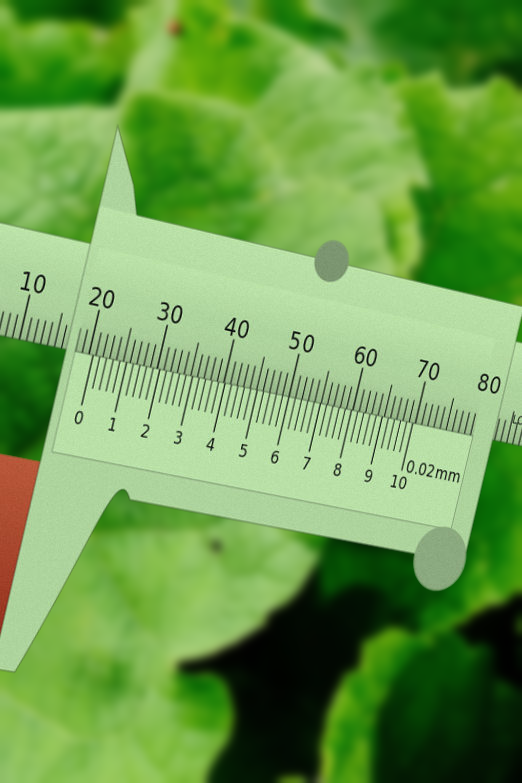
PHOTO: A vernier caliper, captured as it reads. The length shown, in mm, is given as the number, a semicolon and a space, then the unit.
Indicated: 20.6; mm
